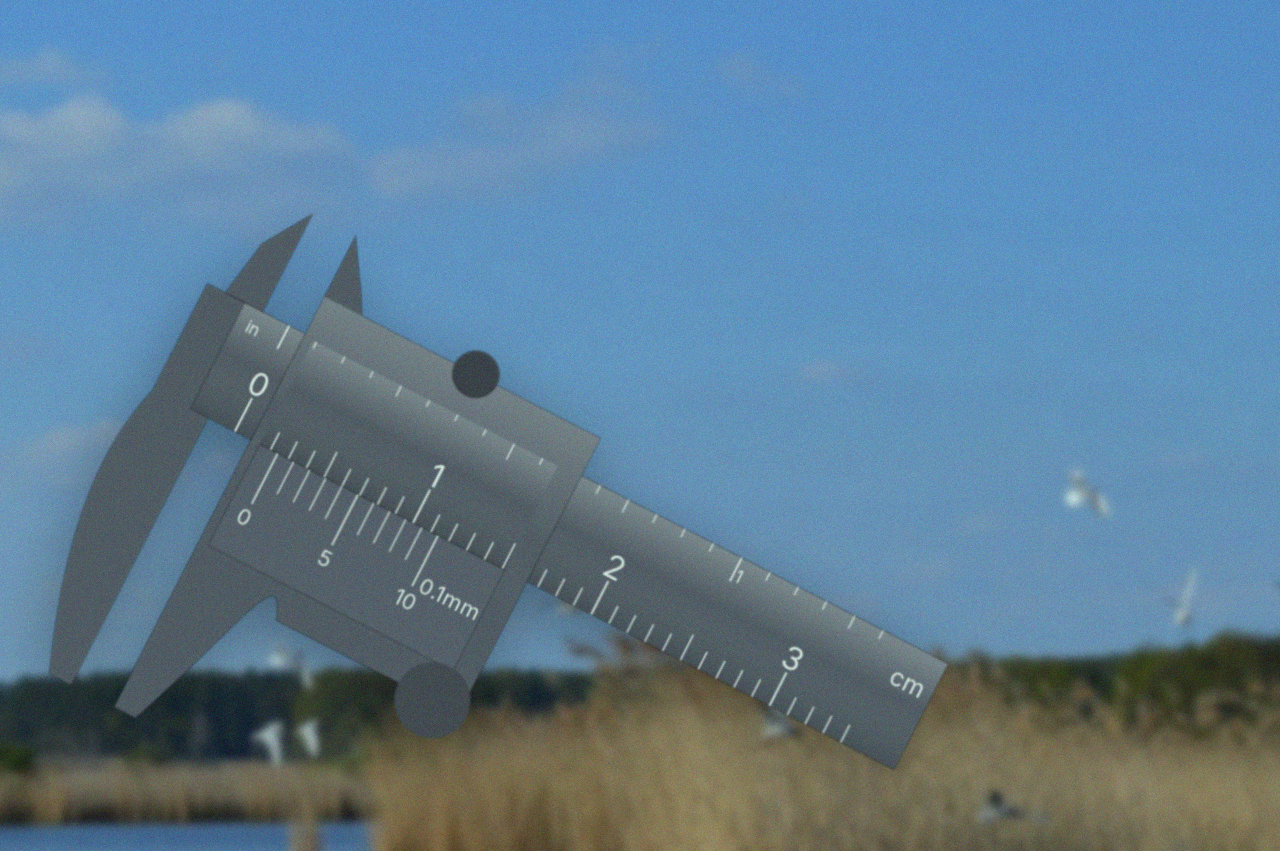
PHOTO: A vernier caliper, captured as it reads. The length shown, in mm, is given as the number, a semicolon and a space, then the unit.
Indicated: 2.4; mm
